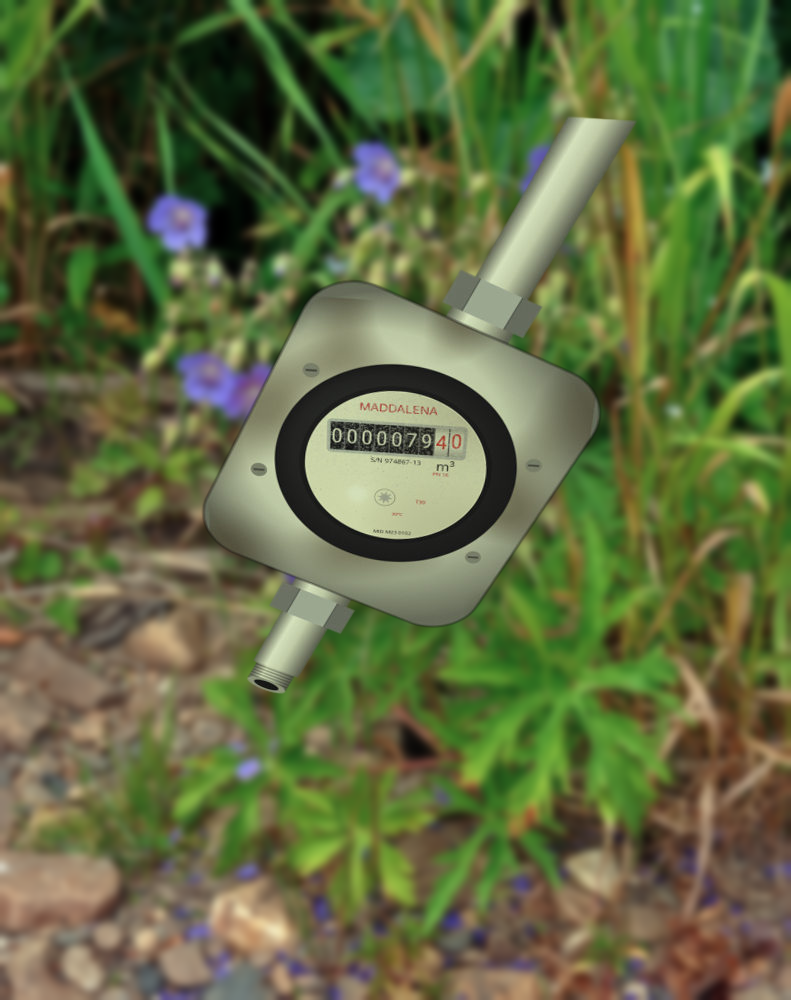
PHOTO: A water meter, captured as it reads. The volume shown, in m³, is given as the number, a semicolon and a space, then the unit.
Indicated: 79.40; m³
